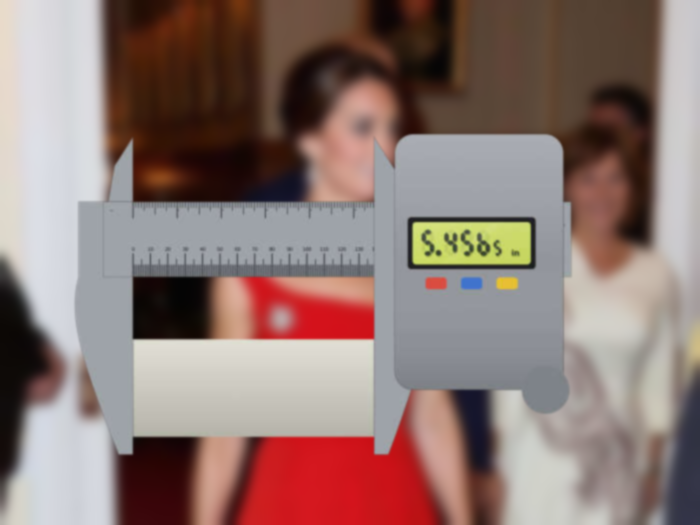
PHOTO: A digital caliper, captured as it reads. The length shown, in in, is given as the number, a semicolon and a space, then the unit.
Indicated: 5.4565; in
